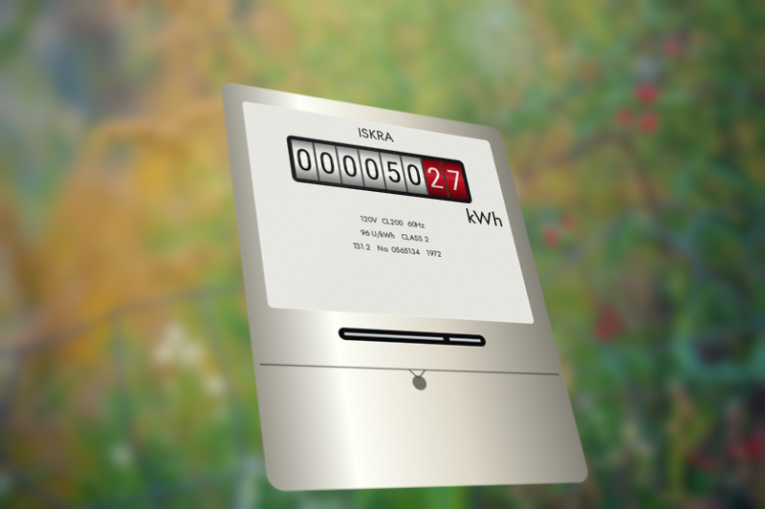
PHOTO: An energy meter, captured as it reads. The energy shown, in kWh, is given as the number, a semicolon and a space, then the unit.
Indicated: 50.27; kWh
